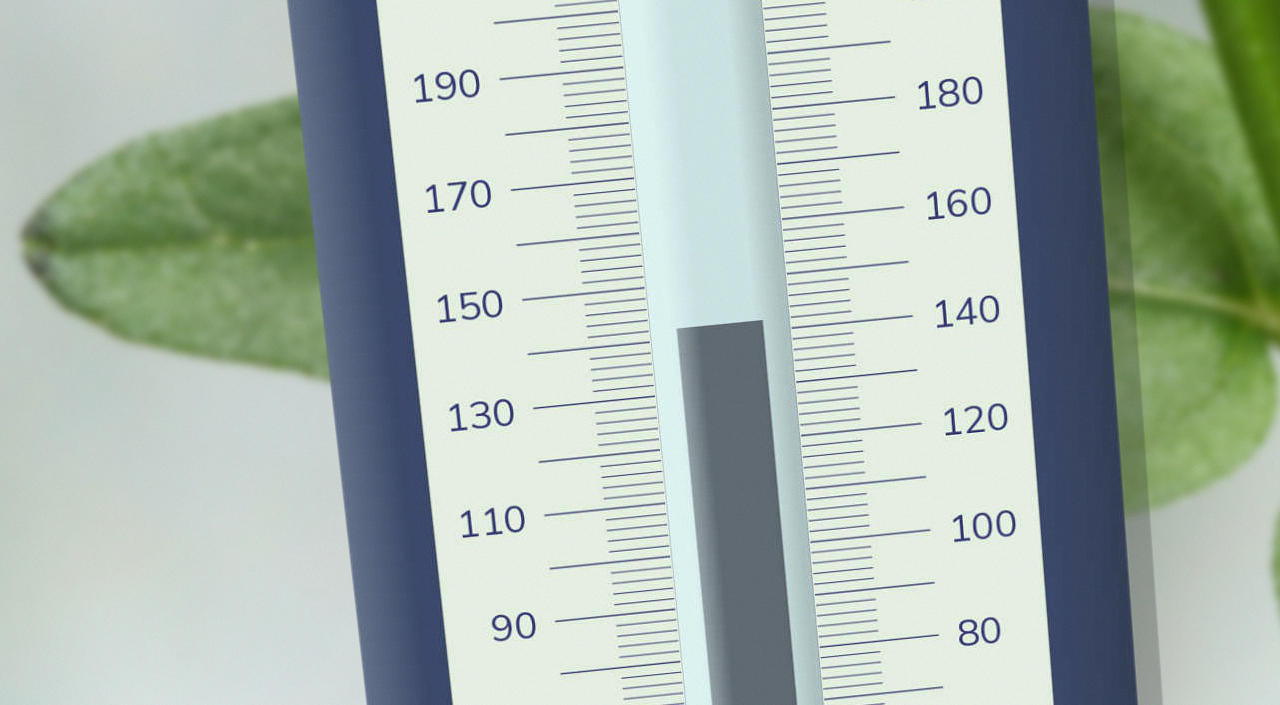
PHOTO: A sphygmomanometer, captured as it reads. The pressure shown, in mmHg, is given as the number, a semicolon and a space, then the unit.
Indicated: 142; mmHg
